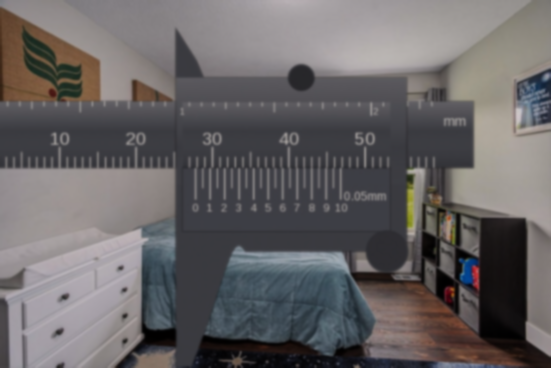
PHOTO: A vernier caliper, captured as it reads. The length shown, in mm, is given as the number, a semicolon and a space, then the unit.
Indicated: 27.8; mm
